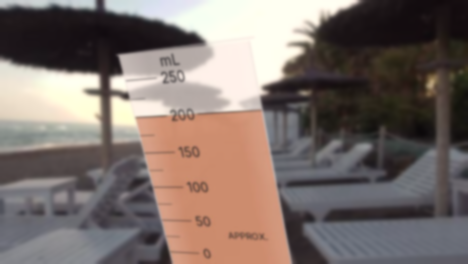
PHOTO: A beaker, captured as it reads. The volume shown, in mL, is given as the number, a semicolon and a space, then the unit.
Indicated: 200; mL
